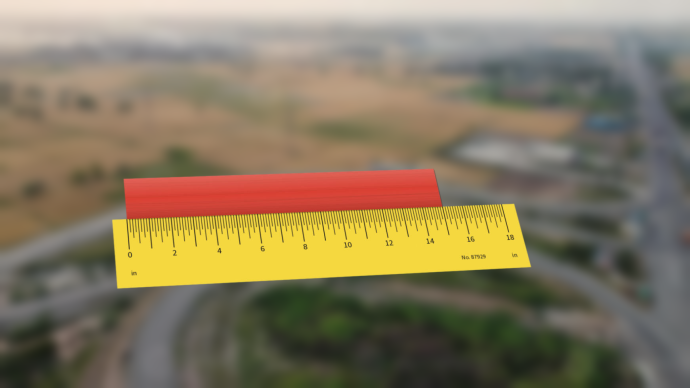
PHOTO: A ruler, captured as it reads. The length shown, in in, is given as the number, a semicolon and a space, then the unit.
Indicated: 15; in
